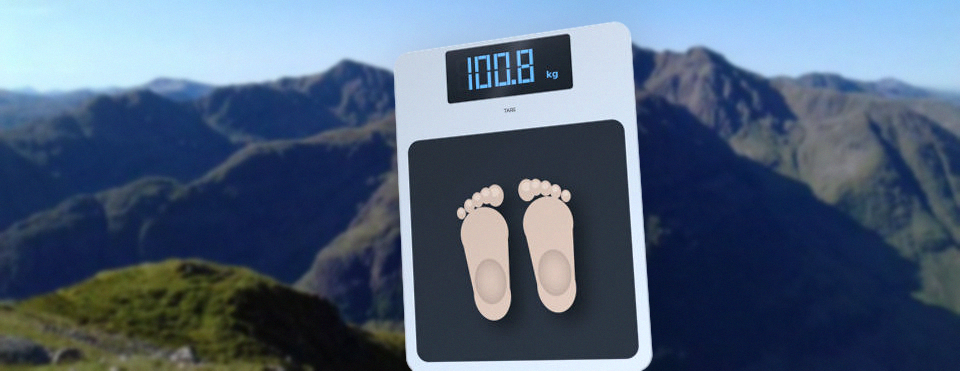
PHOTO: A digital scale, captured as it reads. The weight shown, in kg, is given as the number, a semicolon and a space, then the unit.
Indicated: 100.8; kg
